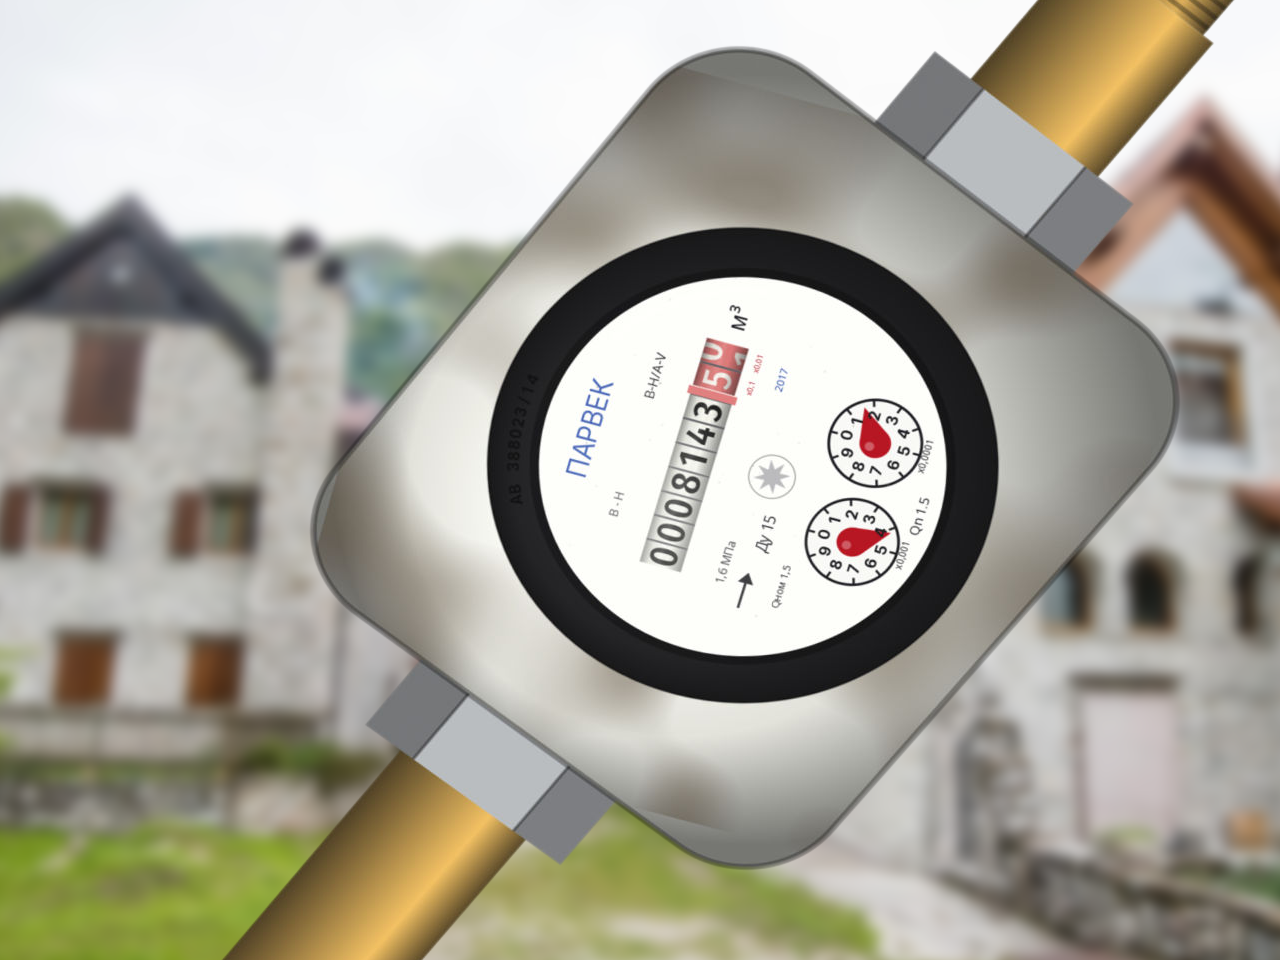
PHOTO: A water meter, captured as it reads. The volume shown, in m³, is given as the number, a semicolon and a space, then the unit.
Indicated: 8143.5041; m³
